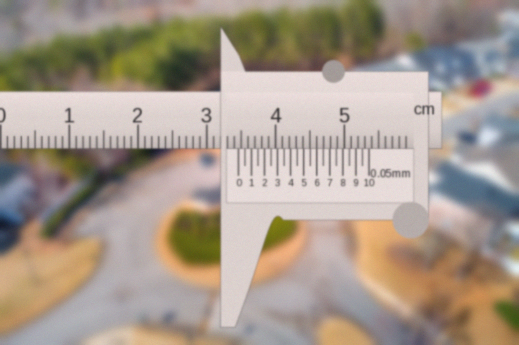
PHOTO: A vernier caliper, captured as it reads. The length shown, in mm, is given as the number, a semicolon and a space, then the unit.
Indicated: 34.6; mm
